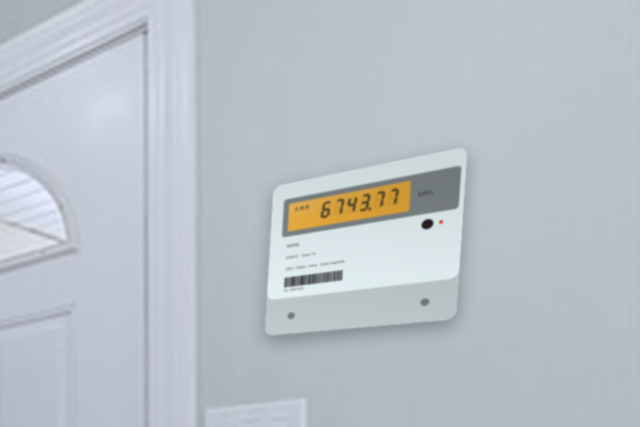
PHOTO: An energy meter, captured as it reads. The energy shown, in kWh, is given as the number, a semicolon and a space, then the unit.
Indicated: 6743.77; kWh
